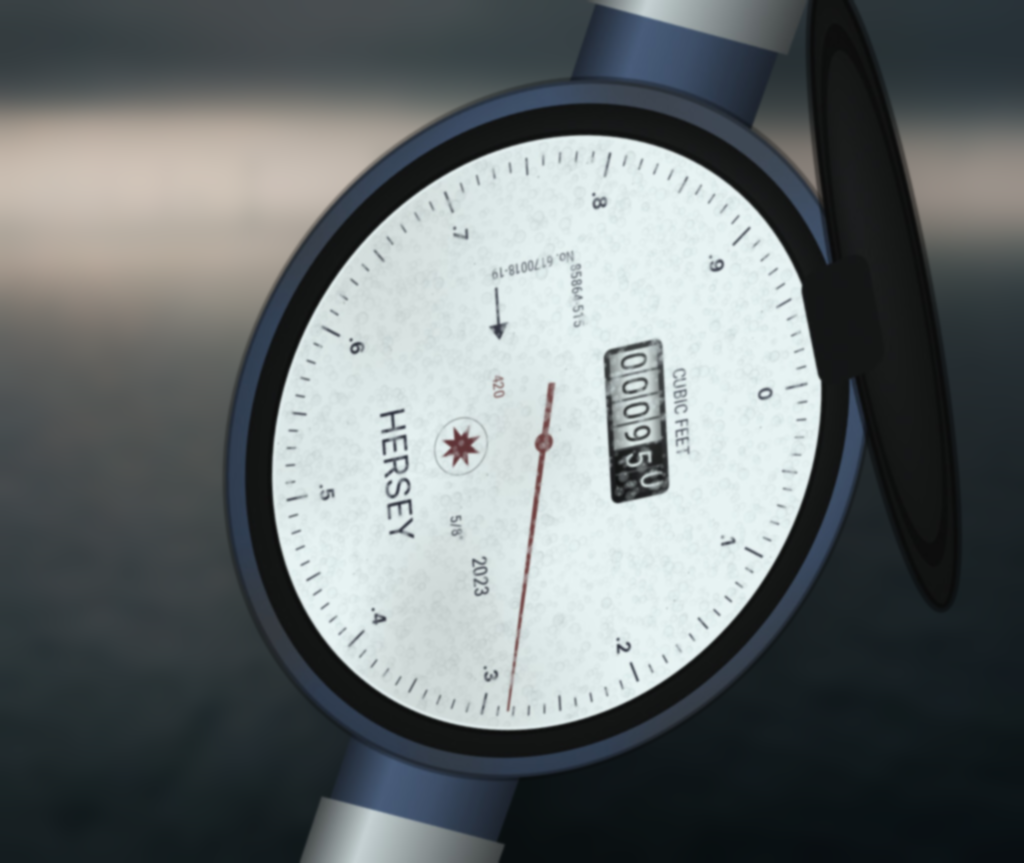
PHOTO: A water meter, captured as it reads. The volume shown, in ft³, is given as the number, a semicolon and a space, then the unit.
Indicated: 950.28; ft³
